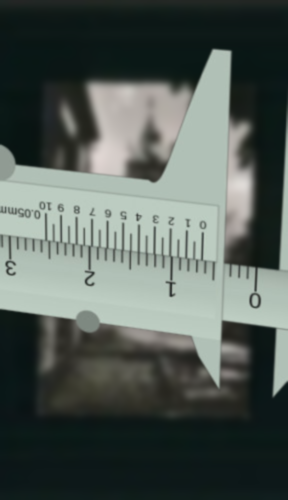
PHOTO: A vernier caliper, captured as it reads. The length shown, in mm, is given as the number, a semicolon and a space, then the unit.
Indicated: 6.4; mm
